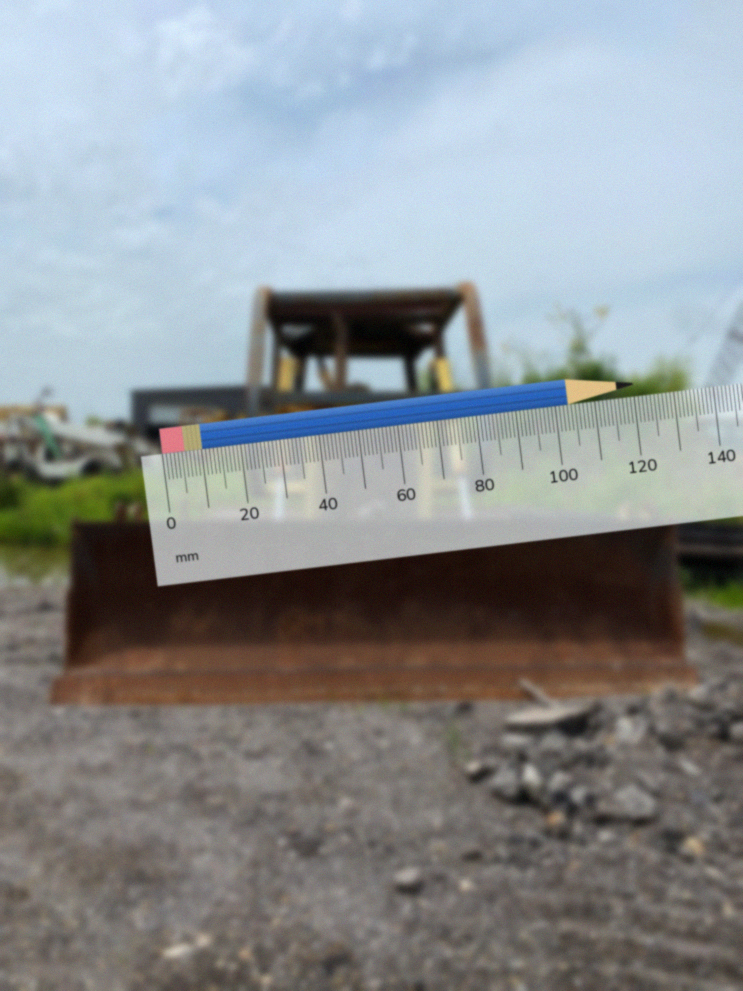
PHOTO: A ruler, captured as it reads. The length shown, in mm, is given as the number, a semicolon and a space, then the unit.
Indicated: 120; mm
